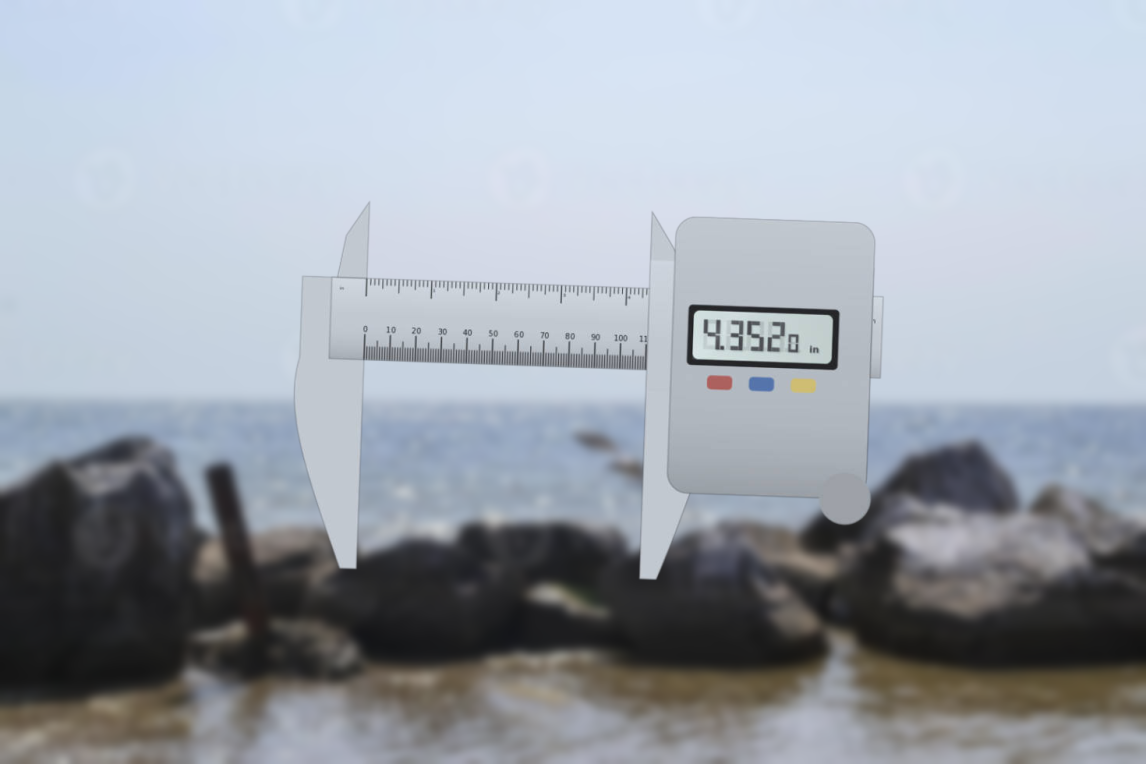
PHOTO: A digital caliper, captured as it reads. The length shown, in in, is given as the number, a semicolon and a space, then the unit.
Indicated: 4.3520; in
